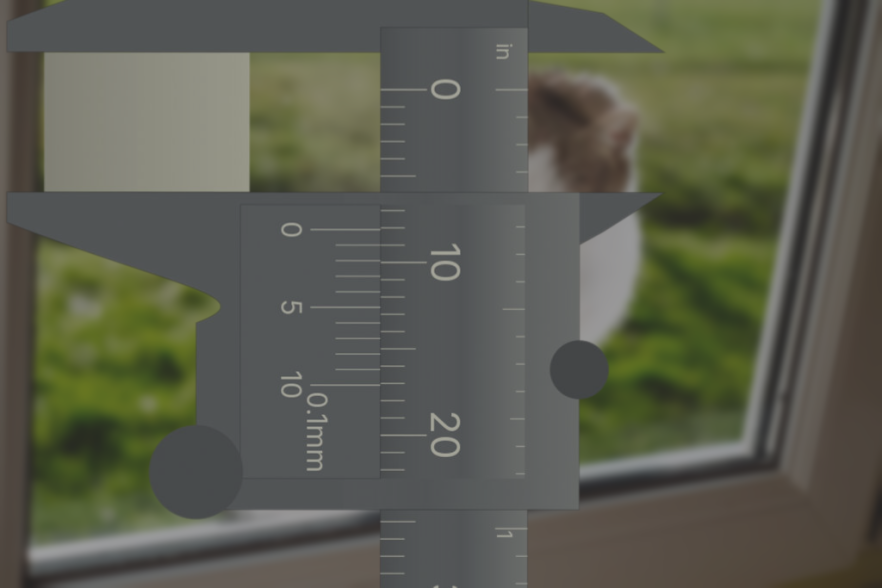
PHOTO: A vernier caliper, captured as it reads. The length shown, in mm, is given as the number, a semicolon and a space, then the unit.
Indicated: 8.1; mm
